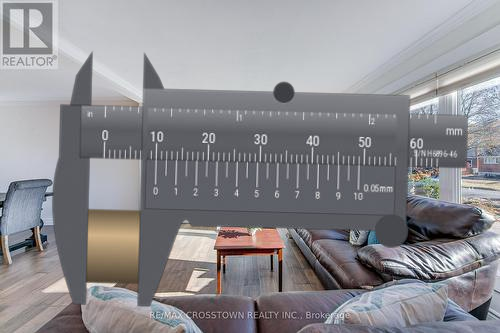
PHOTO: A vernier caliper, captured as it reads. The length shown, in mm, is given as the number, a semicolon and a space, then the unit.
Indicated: 10.0; mm
